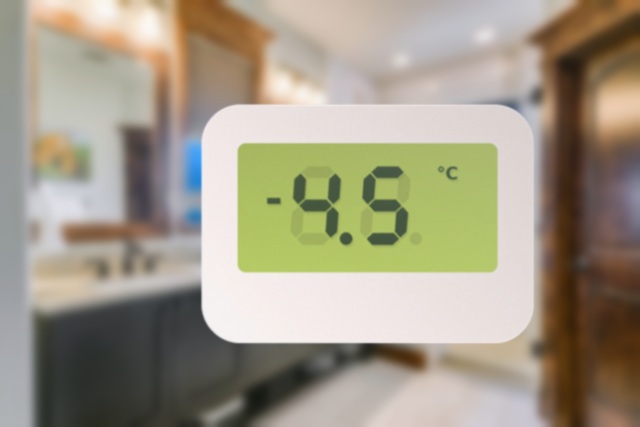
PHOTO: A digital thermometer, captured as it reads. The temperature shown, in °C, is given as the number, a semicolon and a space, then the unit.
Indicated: -4.5; °C
